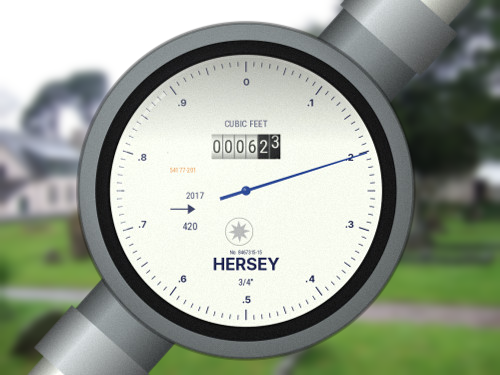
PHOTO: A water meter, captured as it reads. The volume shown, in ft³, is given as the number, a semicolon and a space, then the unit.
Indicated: 623.20; ft³
